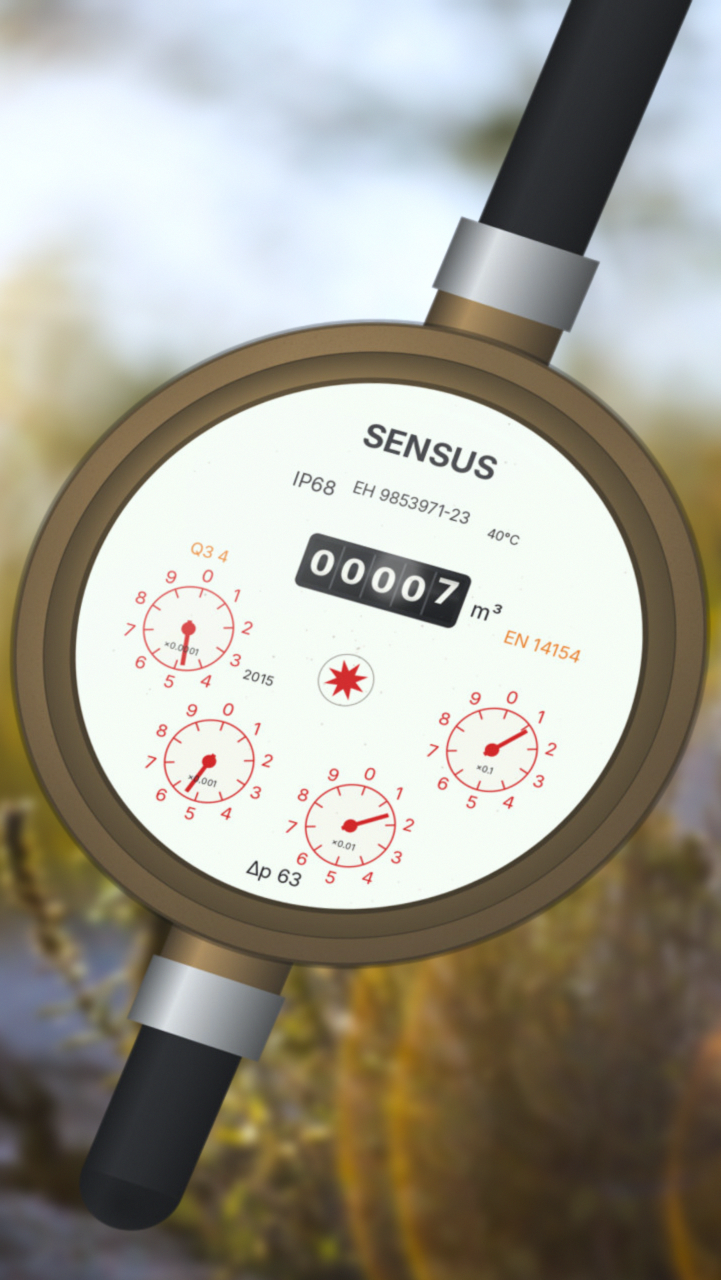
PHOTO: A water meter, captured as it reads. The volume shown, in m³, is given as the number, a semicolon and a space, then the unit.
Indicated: 7.1154; m³
